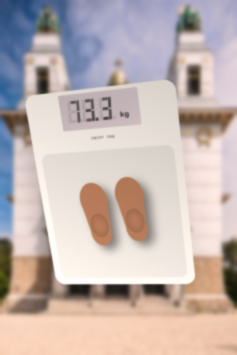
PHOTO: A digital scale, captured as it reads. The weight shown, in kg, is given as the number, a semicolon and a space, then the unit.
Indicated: 73.3; kg
